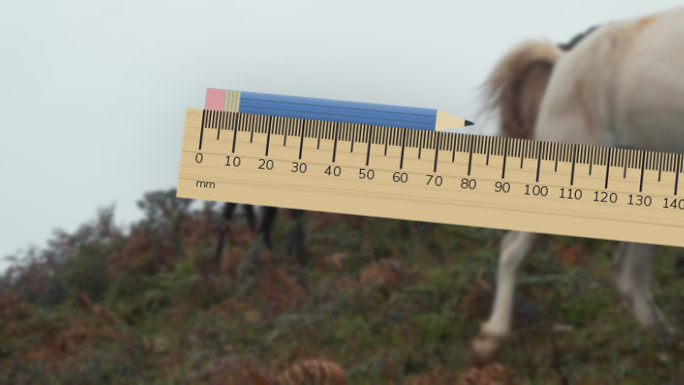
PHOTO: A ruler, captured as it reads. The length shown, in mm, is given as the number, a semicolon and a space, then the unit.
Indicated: 80; mm
